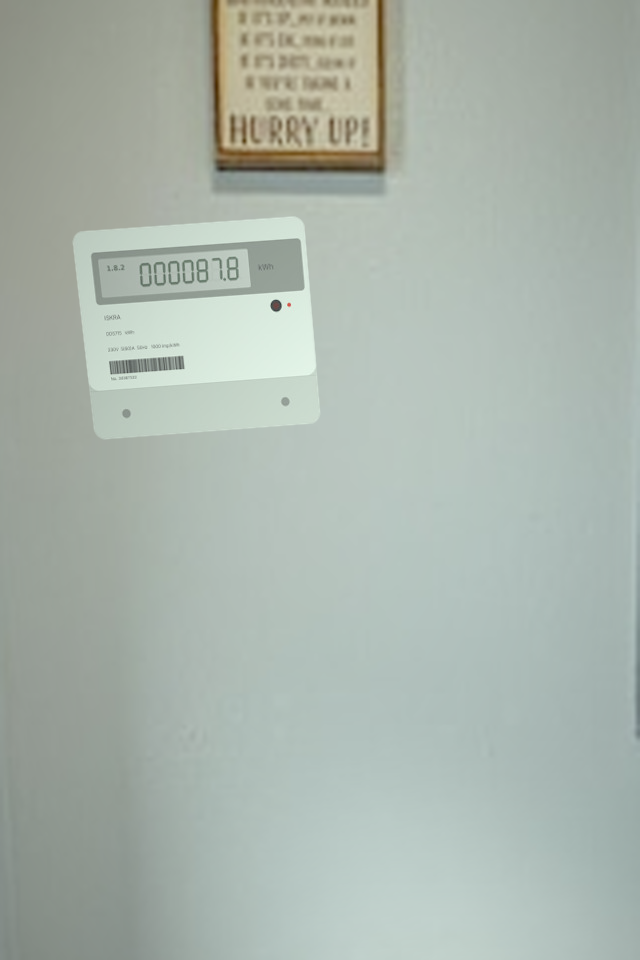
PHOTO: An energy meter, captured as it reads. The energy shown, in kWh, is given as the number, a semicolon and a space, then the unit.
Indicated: 87.8; kWh
